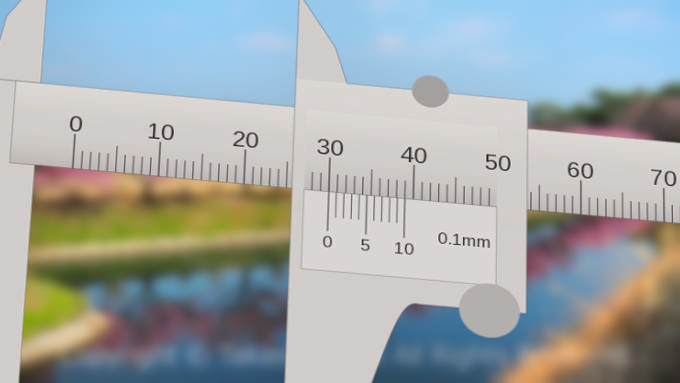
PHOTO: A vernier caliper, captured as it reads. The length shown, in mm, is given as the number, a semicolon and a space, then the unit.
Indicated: 30.0; mm
